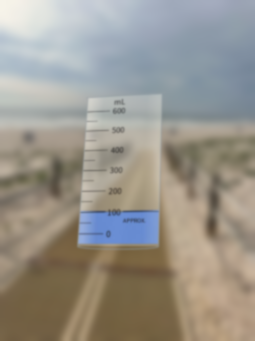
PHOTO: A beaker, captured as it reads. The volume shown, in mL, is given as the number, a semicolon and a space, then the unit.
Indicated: 100; mL
